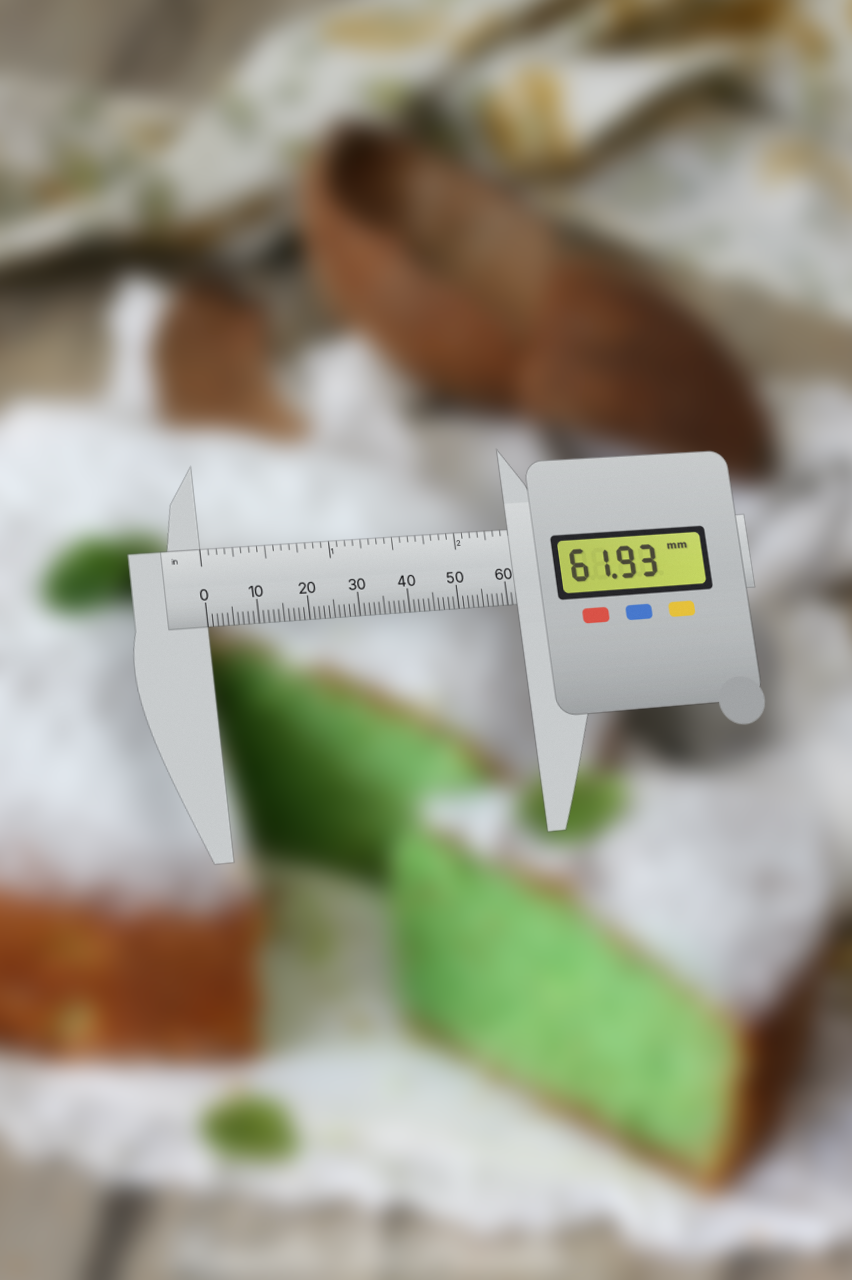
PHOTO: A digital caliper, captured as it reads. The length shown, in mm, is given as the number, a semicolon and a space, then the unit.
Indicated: 61.93; mm
